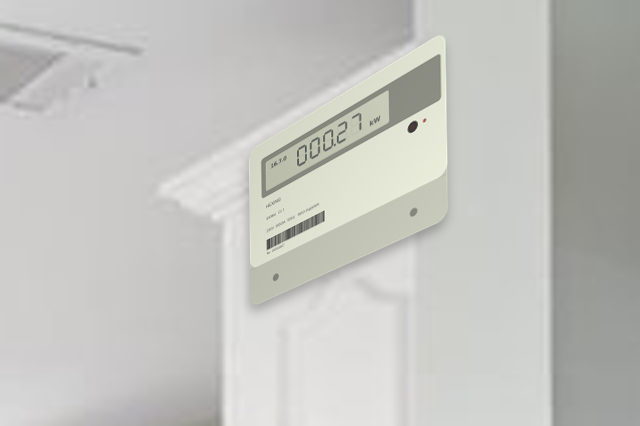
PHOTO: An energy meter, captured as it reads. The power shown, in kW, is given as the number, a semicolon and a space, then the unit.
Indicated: 0.27; kW
